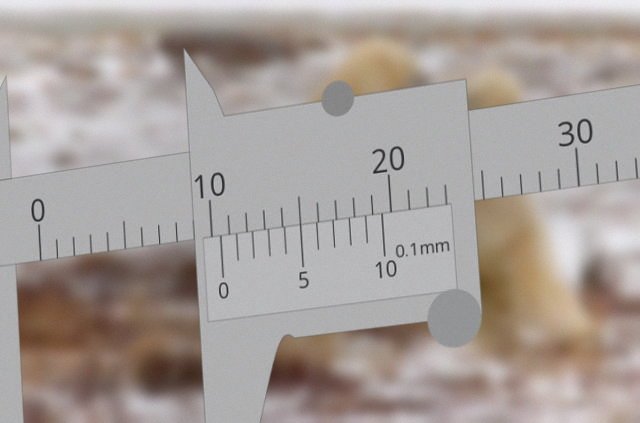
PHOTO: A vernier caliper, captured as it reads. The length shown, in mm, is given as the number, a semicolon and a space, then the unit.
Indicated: 10.5; mm
